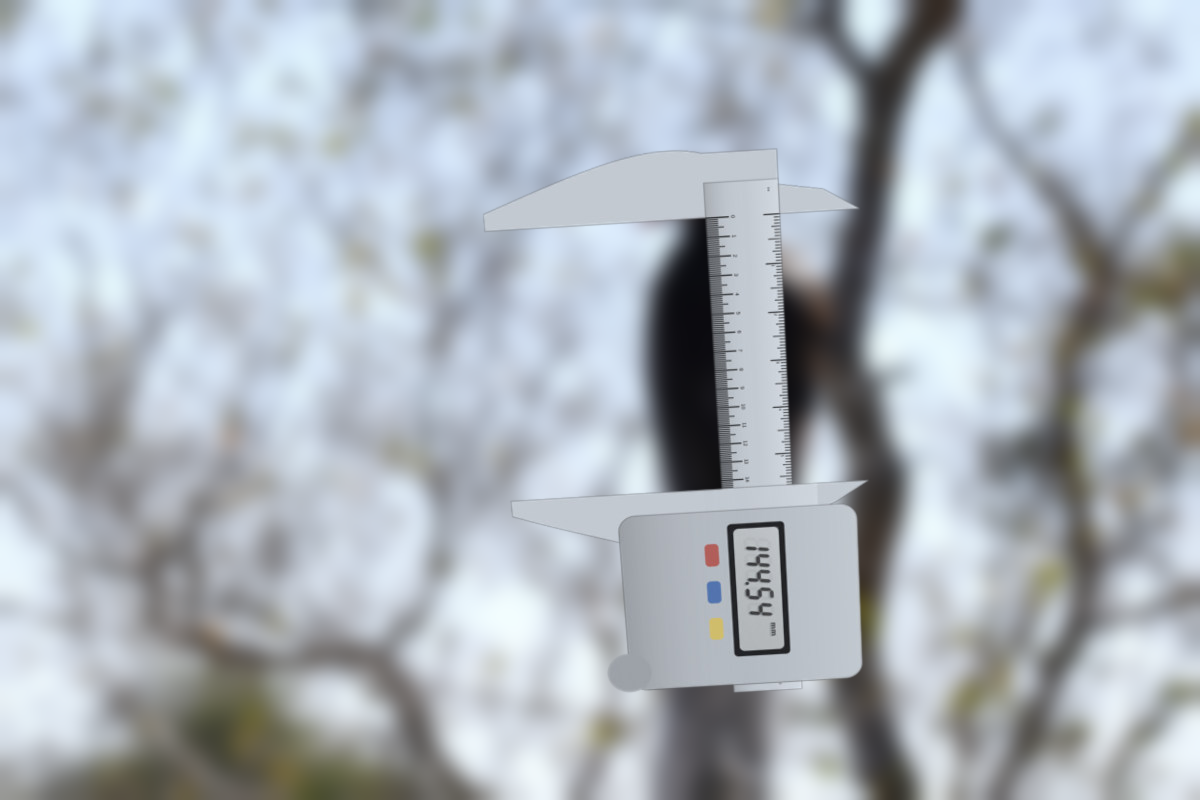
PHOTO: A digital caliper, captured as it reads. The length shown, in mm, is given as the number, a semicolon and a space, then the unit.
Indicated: 144.54; mm
